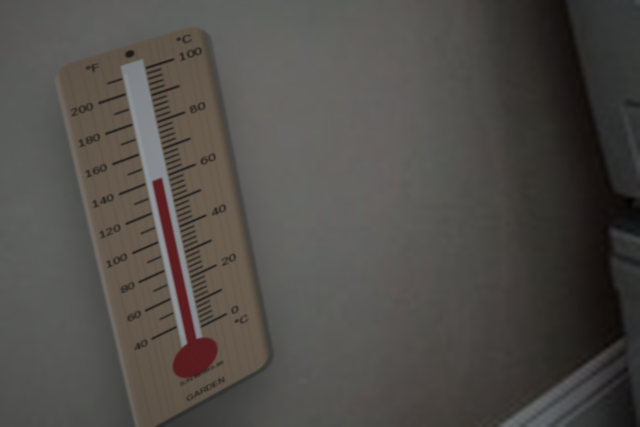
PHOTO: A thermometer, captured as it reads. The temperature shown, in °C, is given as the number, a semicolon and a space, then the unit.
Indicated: 60; °C
